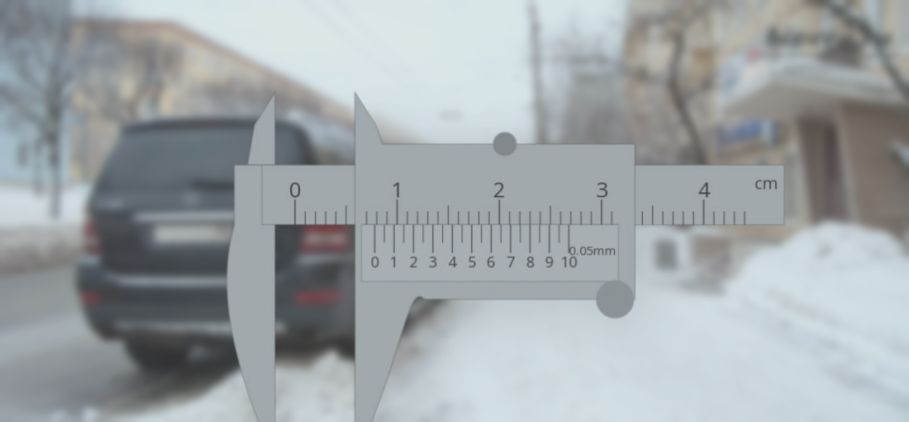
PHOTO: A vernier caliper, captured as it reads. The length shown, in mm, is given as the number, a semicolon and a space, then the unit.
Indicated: 7.8; mm
